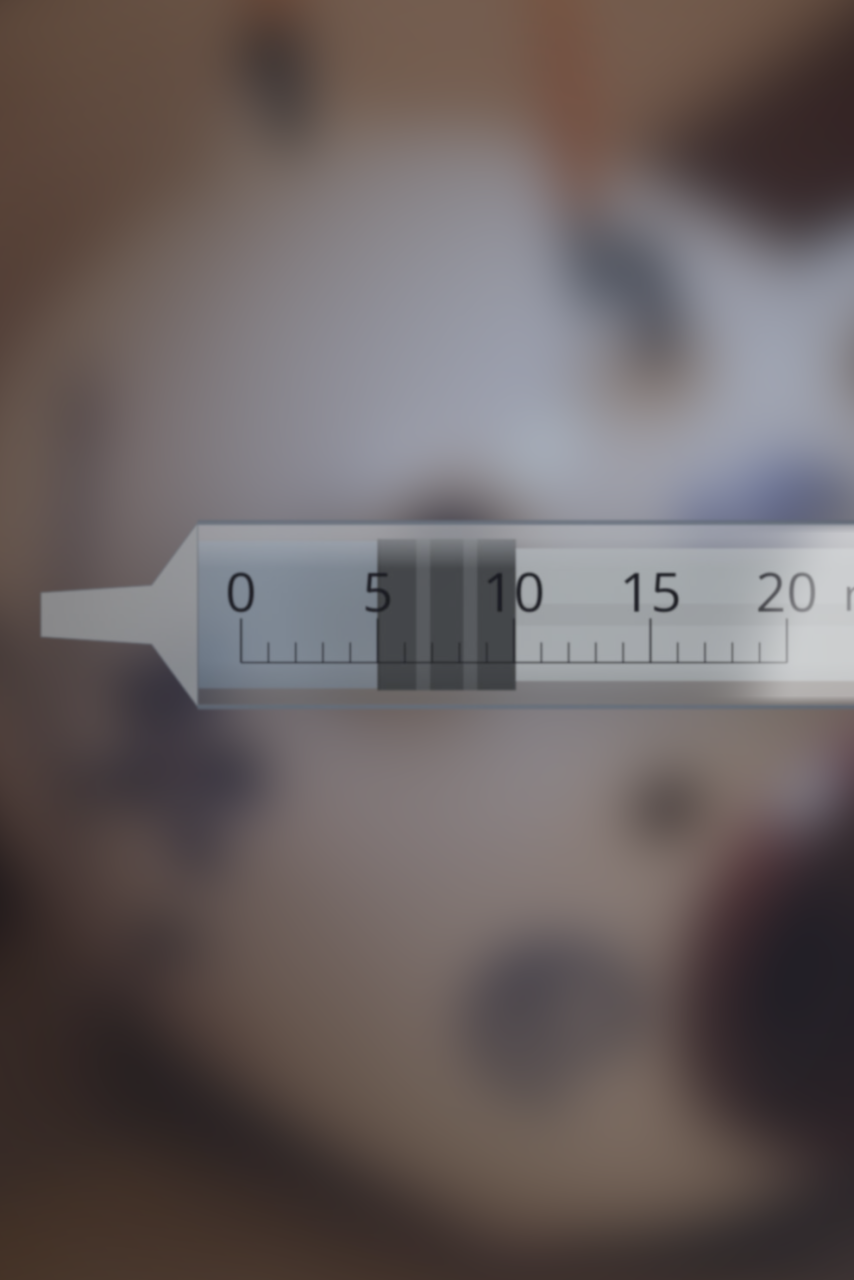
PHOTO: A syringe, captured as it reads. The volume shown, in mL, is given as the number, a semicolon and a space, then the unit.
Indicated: 5; mL
